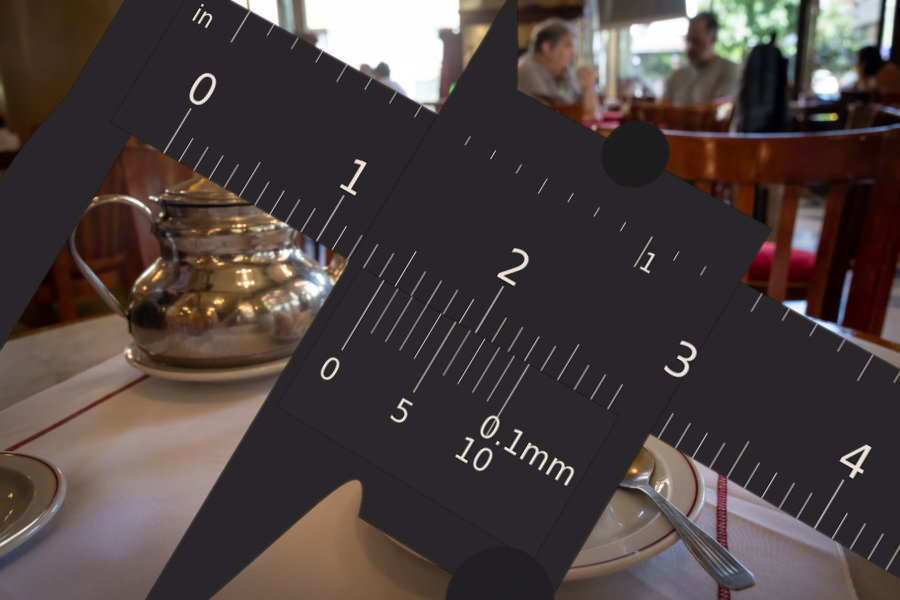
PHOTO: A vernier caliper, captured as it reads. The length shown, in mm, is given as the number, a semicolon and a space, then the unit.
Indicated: 14.3; mm
